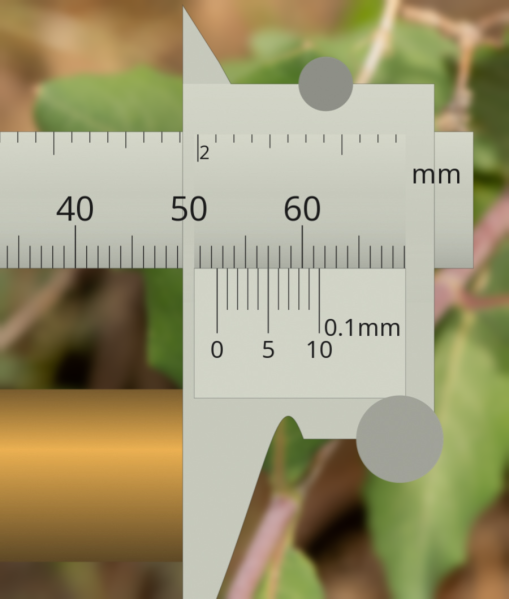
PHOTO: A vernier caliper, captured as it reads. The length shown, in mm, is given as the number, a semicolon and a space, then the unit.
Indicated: 52.5; mm
